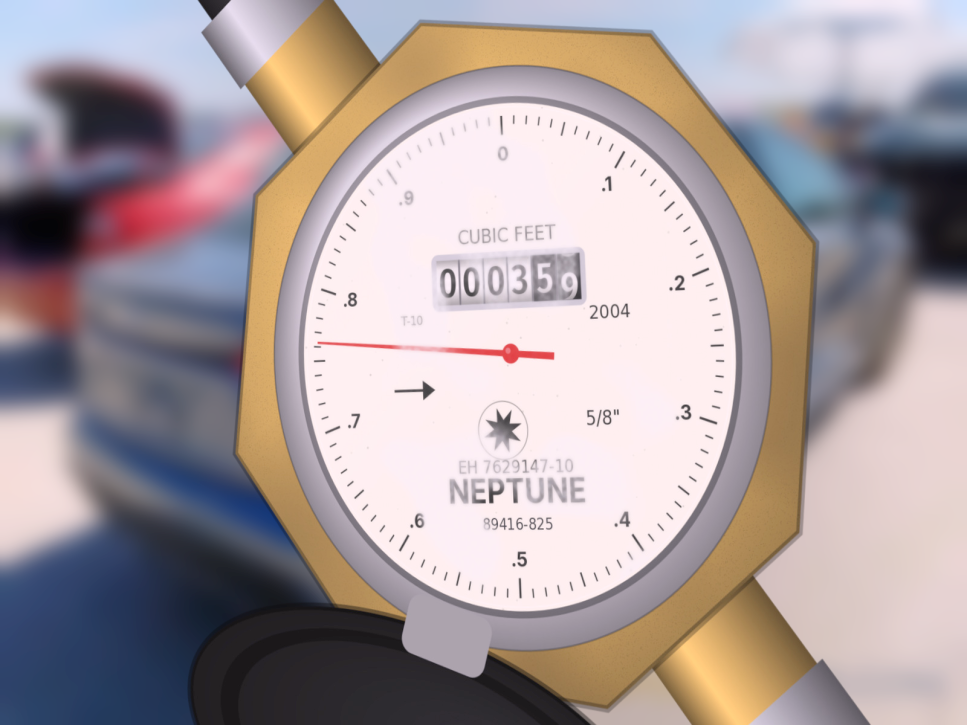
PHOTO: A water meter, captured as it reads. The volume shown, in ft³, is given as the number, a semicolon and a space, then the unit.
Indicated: 358.76; ft³
